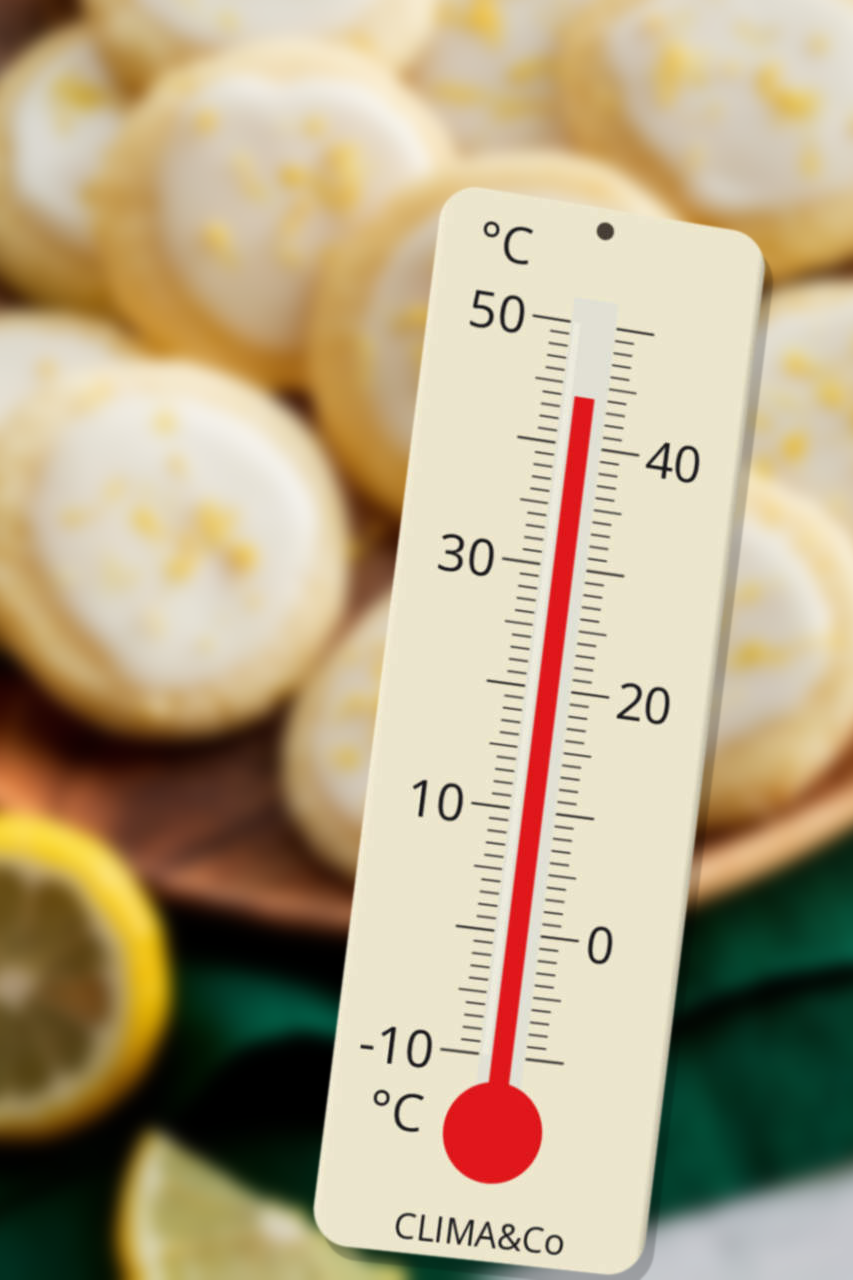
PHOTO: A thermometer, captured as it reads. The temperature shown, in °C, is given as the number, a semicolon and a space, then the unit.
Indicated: 44; °C
